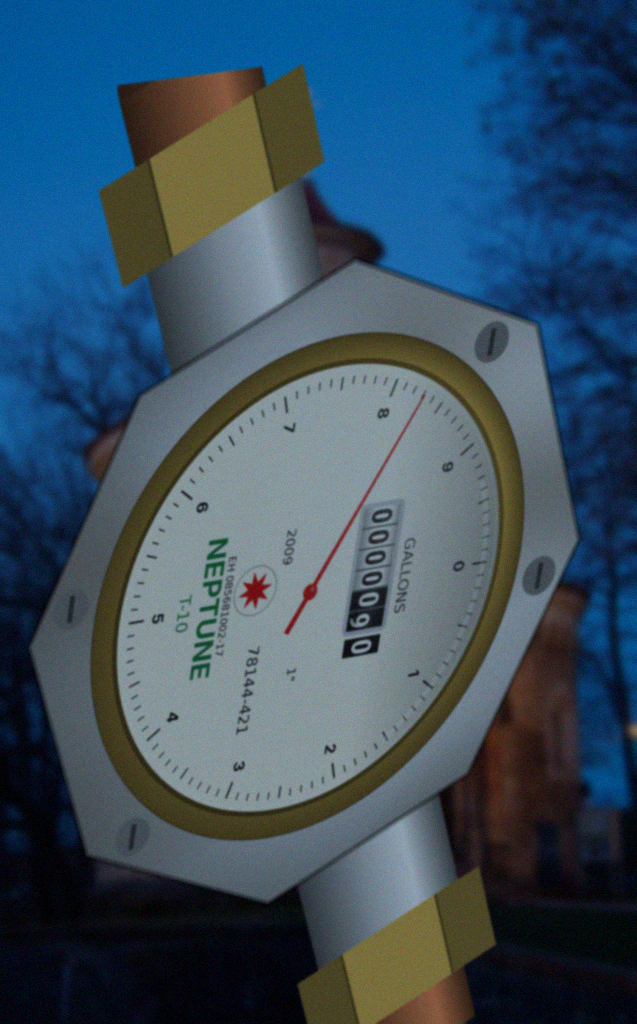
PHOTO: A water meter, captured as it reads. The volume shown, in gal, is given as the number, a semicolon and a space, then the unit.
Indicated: 88.3; gal
